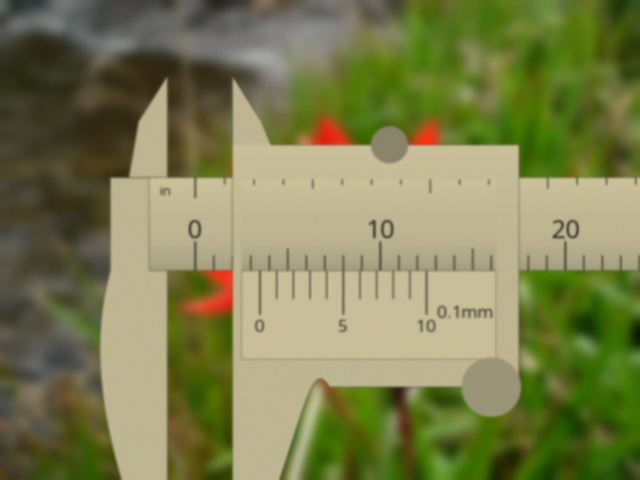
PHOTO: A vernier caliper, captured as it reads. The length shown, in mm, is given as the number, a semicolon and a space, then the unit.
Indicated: 3.5; mm
